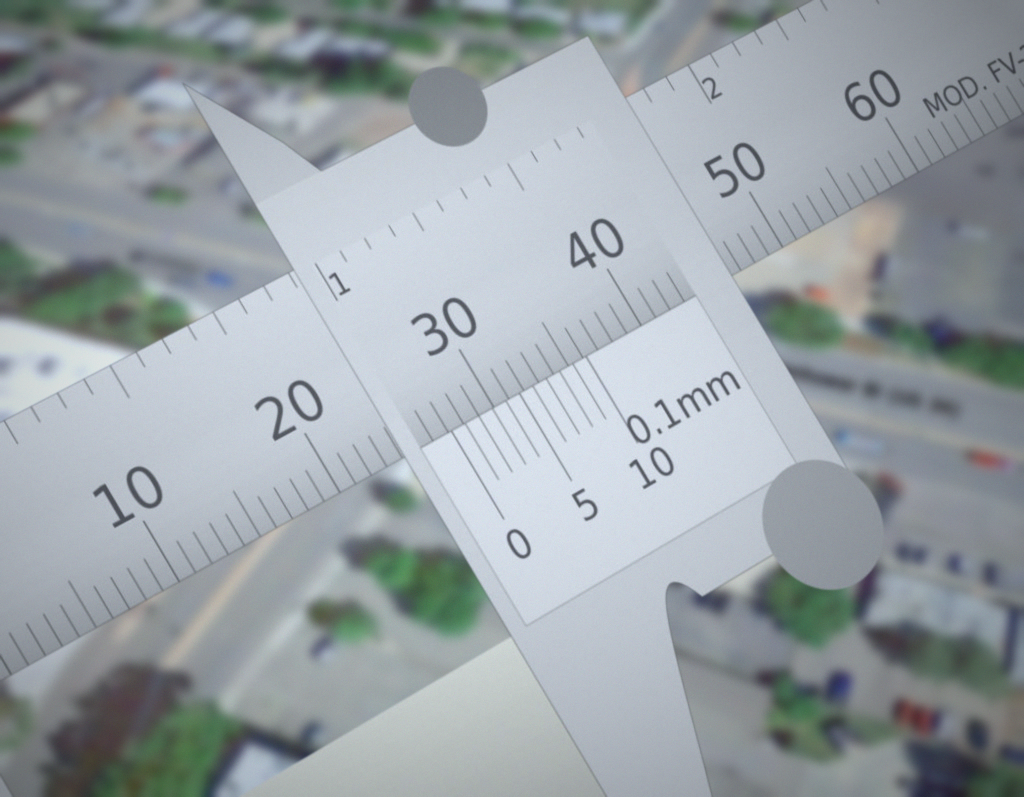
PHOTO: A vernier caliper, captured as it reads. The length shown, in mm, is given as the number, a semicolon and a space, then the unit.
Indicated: 27.2; mm
